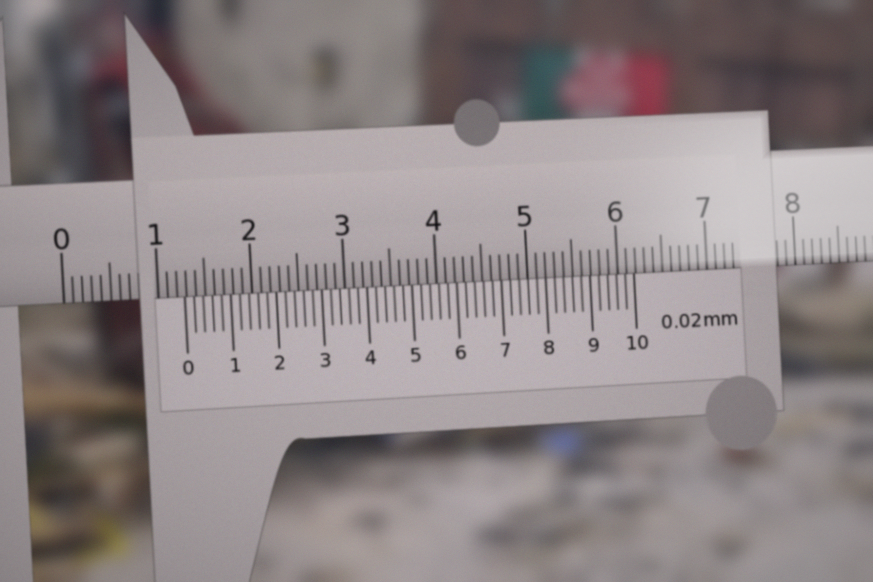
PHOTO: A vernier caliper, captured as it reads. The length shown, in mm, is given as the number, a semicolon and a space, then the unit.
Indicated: 12.8; mm
